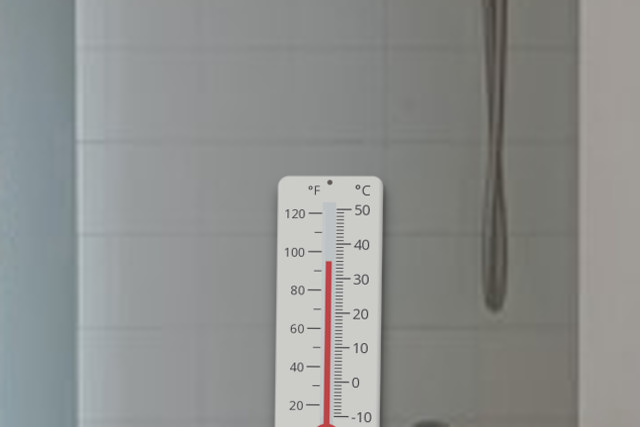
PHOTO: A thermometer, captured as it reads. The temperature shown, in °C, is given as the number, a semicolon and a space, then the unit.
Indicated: 35; °C
